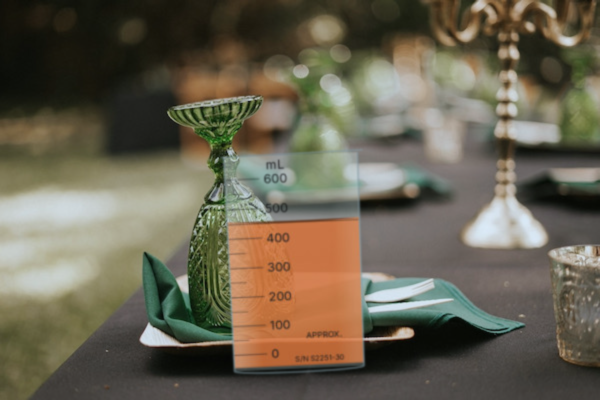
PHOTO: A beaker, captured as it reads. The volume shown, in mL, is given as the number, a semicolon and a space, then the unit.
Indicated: 450; mL
